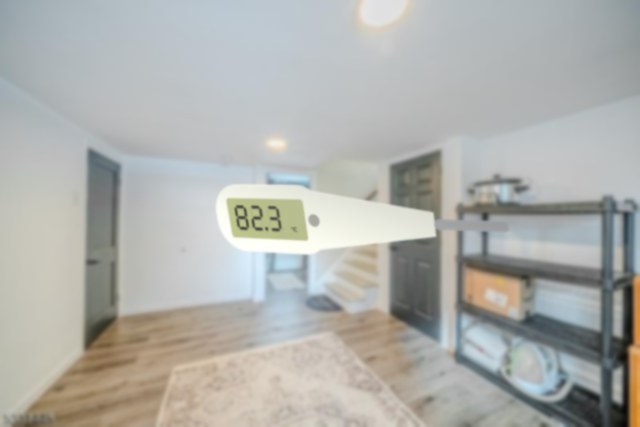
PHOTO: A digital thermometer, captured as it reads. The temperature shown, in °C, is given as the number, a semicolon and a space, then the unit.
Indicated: 82.3; °C
